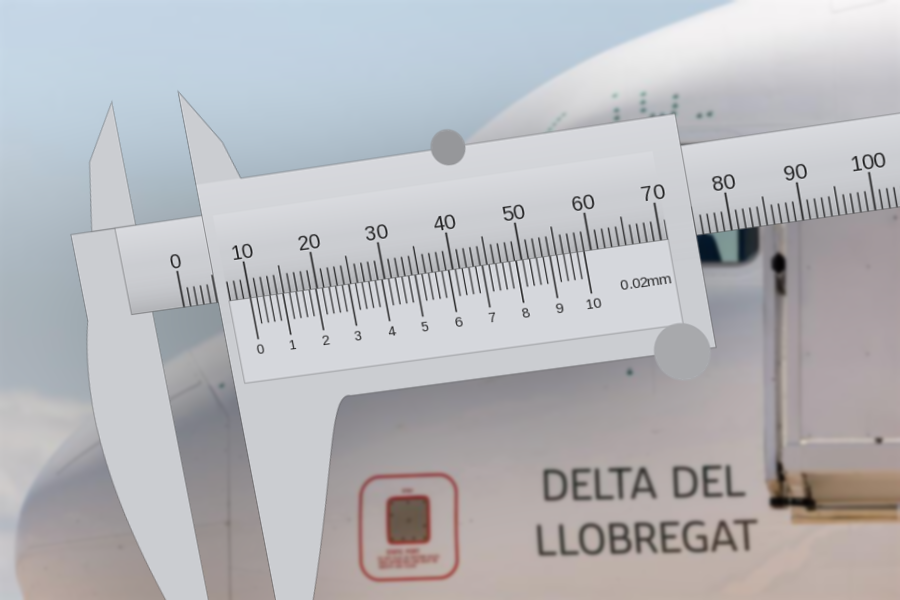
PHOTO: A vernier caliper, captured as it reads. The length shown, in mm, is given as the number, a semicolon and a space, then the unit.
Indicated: 10.0; mm
